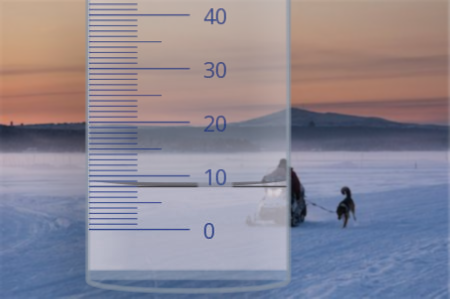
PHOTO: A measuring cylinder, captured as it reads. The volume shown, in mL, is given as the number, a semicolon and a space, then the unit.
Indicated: 8; mL
